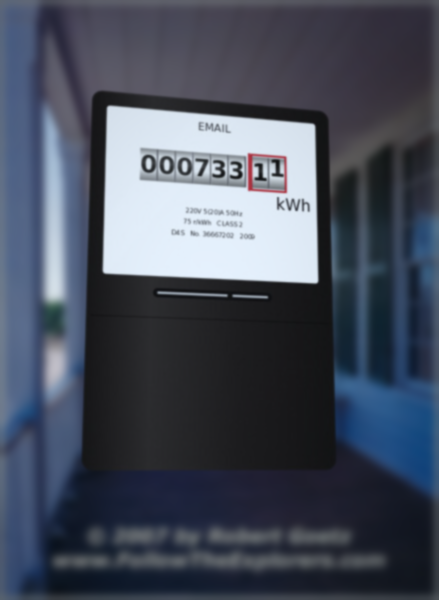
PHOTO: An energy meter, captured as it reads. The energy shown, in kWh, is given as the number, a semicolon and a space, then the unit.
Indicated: 733.11; kWh
